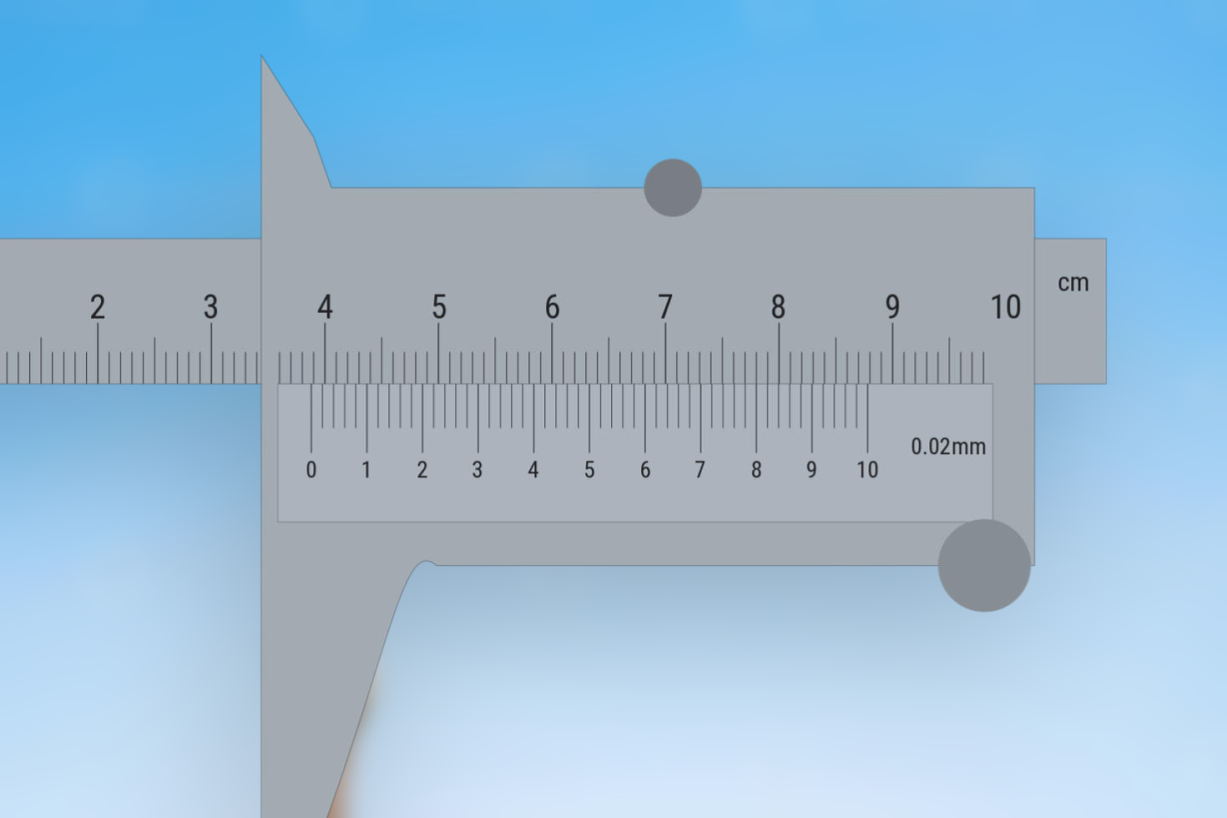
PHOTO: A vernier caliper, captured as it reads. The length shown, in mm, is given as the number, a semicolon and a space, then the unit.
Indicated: 38.8; mm
